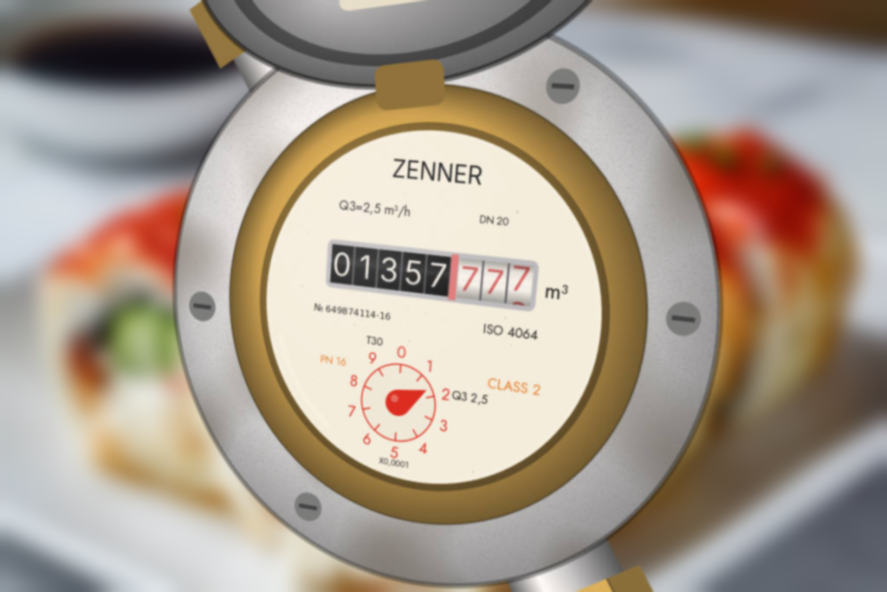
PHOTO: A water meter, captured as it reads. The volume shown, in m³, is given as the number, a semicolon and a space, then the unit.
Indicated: 1357.7771; m³
